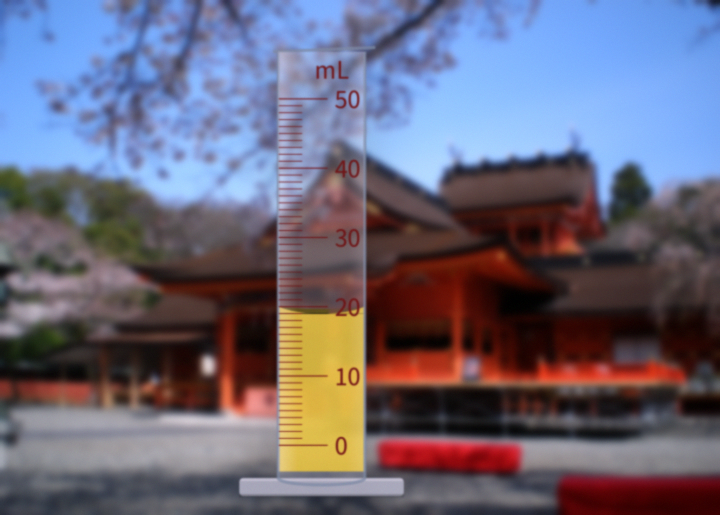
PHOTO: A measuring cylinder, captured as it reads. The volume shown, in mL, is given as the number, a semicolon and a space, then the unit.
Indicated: 19; mL
